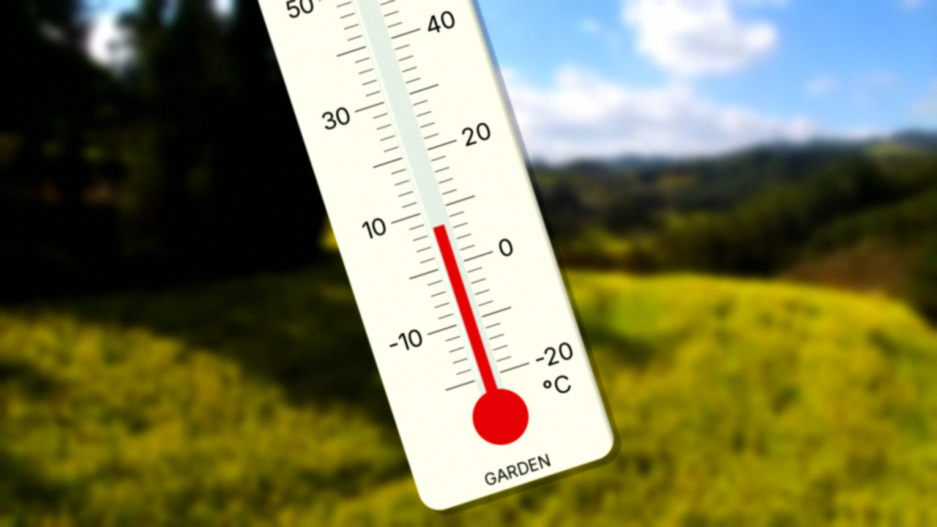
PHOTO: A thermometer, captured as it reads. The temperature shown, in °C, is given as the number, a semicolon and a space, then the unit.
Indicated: 7; °C
